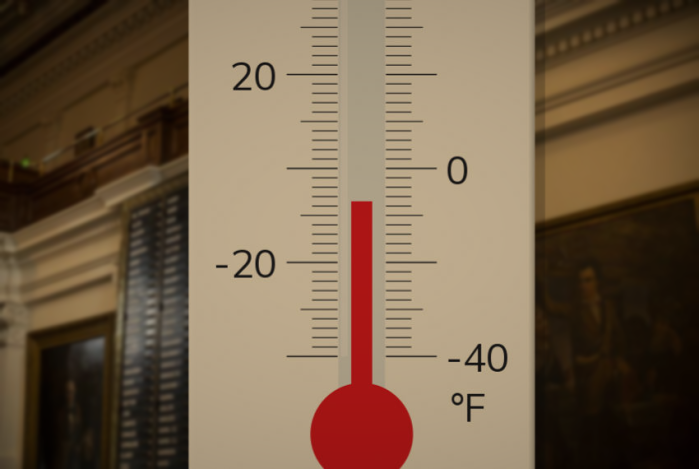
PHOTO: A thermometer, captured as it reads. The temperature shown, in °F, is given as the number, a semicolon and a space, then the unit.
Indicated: -7; °F
